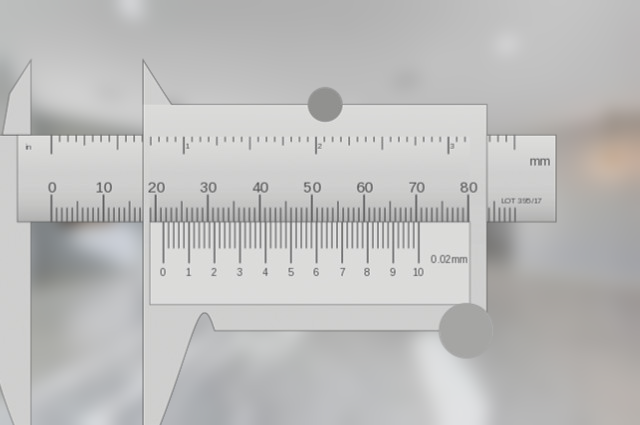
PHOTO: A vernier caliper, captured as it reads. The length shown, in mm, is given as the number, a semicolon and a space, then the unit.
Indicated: 21.5; mm
